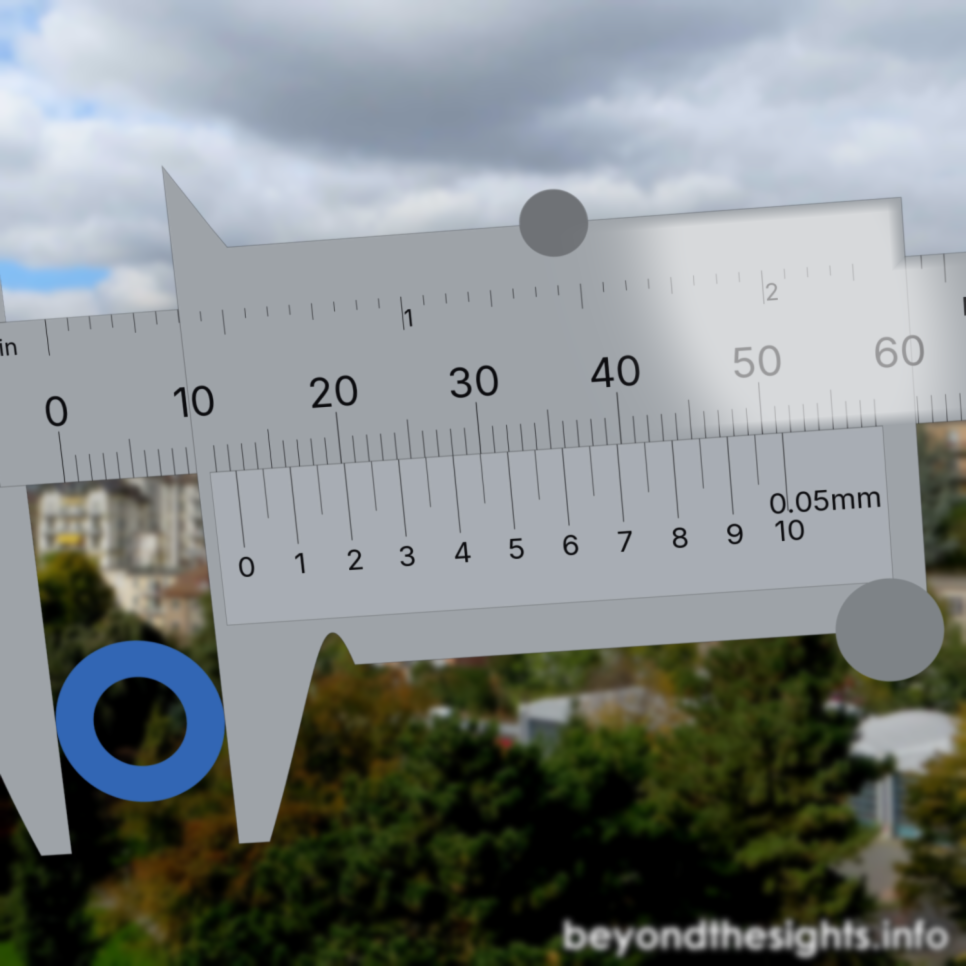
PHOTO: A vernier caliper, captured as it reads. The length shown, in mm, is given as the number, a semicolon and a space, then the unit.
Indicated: 12.4; mm
